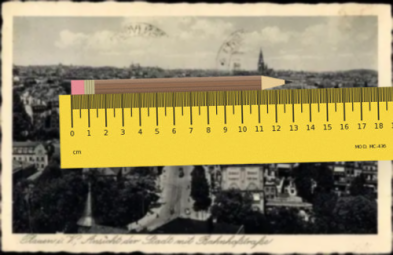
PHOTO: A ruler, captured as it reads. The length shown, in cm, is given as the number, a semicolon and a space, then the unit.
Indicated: 13; cm
